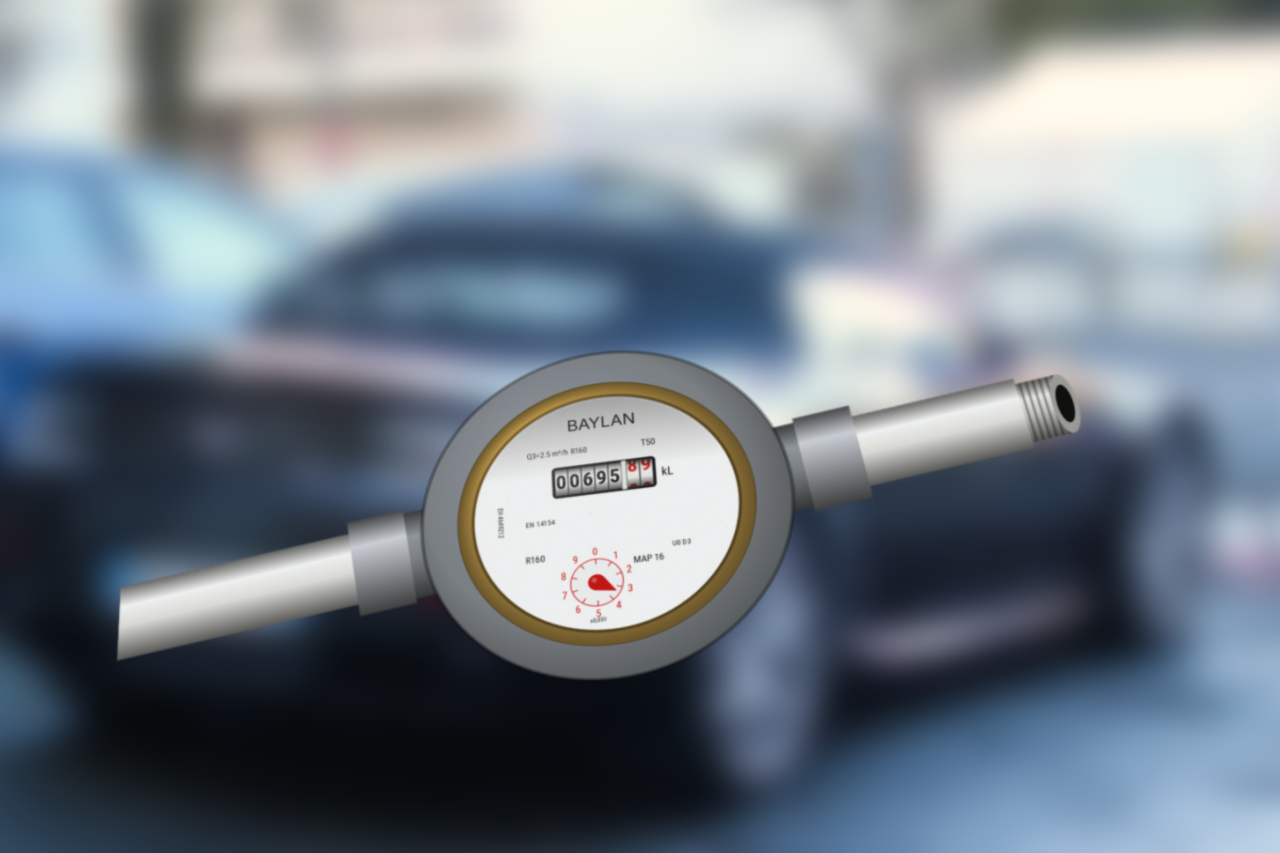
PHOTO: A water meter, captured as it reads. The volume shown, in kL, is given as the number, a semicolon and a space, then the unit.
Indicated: 695.893; kL
